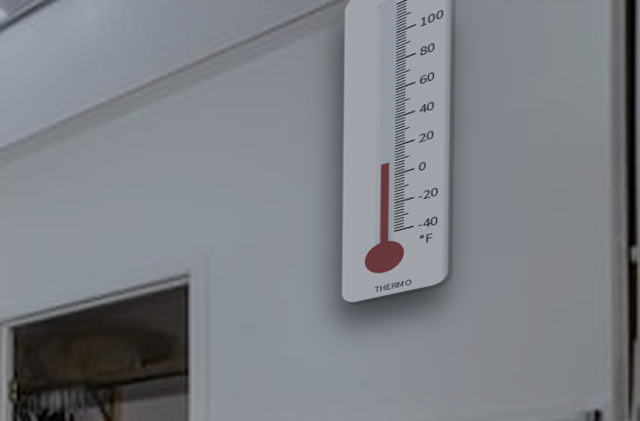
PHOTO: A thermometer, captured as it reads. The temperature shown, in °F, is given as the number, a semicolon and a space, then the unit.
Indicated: 10; °F
